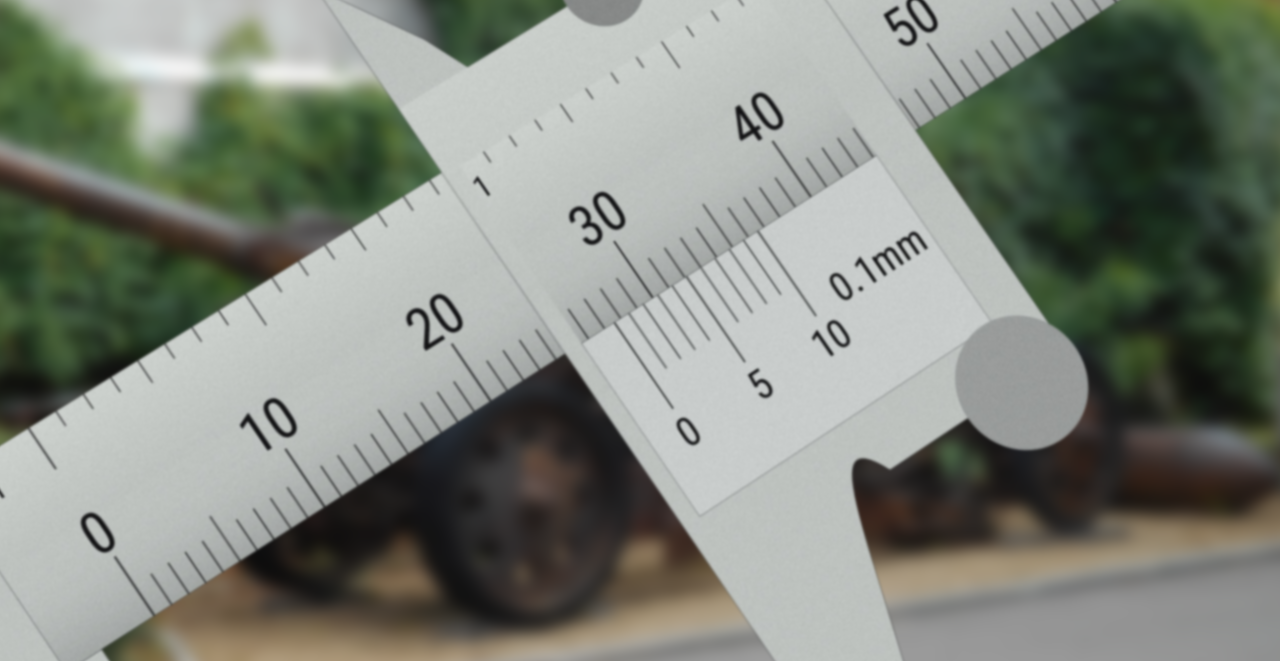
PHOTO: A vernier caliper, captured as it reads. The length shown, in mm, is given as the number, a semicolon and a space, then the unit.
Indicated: 27.6; mm
